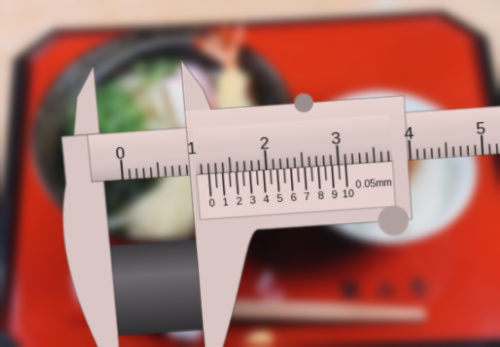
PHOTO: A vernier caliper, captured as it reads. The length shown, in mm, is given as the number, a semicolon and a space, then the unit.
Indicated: 12.0; mm
